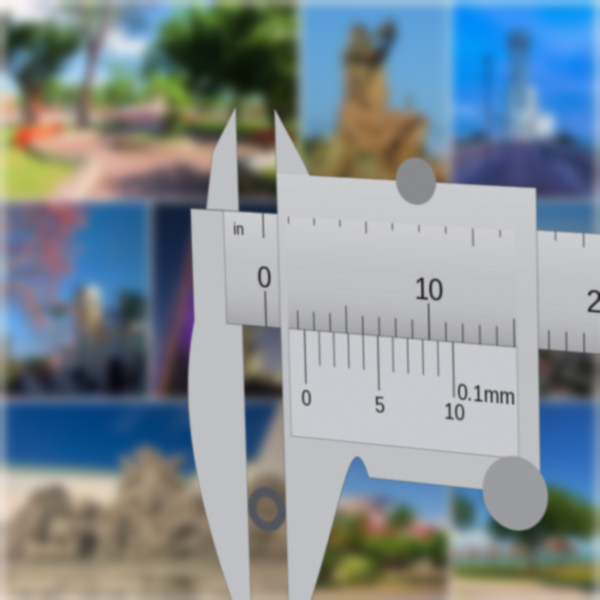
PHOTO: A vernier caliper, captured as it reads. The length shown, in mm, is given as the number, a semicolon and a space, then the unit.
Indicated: 2.4; mm
